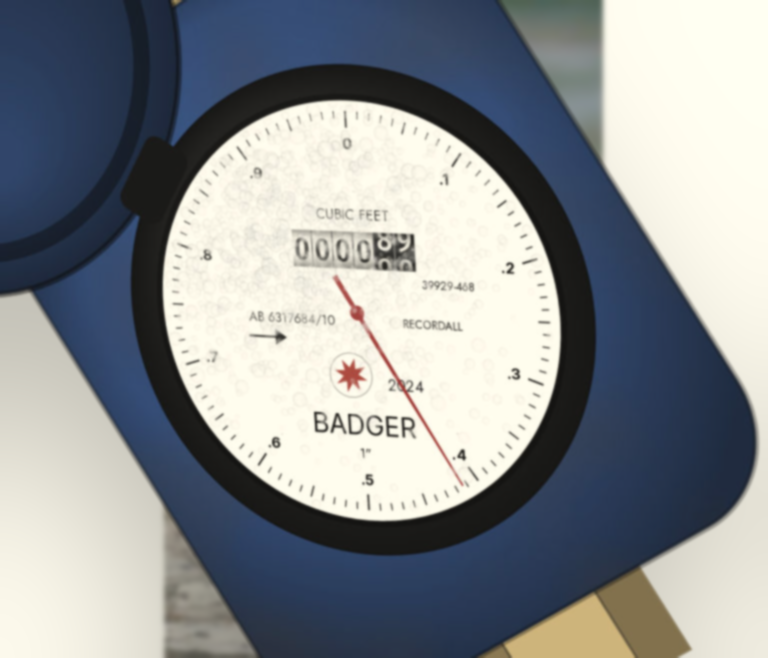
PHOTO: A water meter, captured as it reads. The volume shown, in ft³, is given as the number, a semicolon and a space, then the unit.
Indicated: 89.41; ft³
